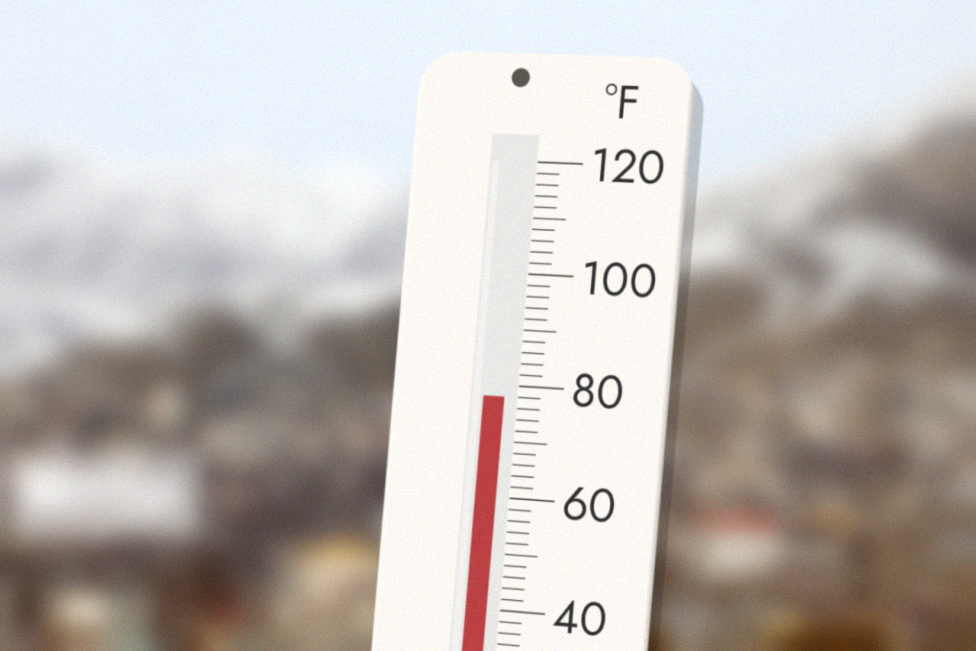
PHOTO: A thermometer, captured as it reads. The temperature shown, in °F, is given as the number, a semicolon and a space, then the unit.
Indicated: 78; °F
